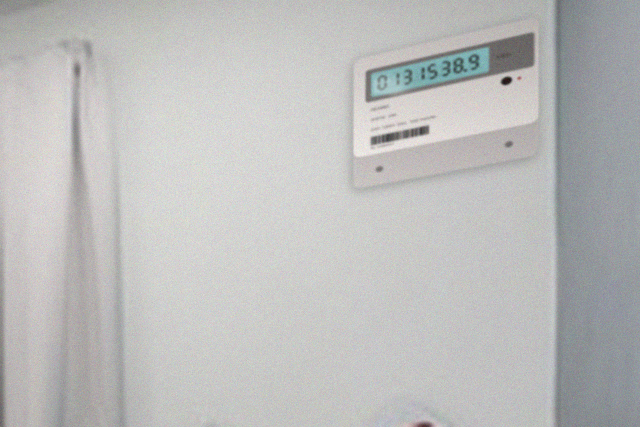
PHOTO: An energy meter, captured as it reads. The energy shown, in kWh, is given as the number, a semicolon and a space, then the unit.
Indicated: 131538.9; kWh
